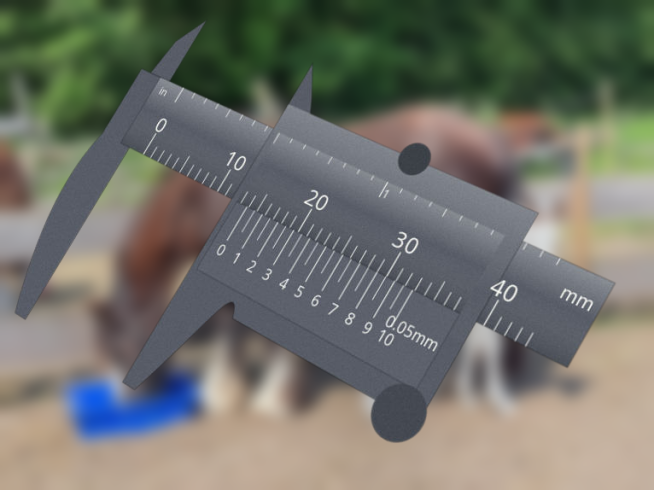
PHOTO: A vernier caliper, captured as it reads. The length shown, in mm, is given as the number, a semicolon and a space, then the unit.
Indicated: 13.8; mm
